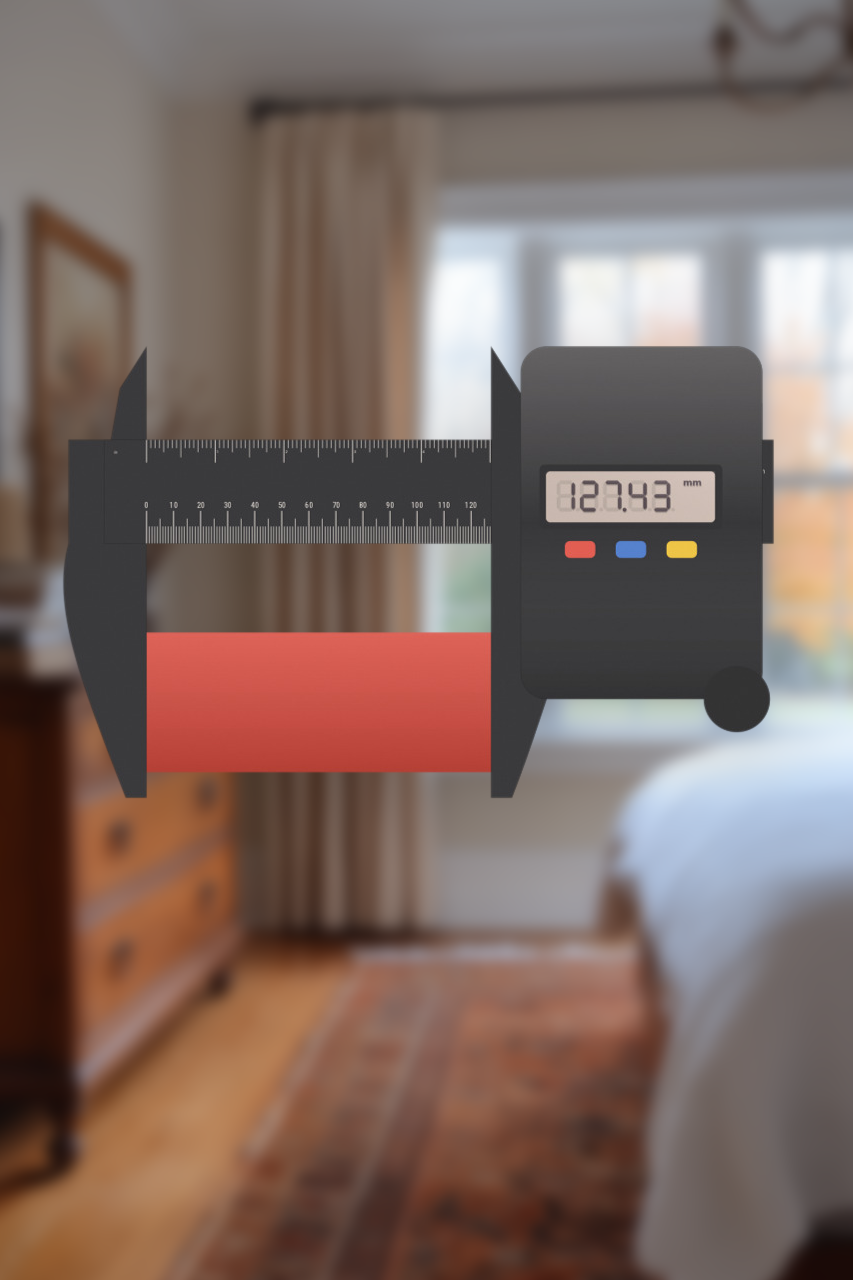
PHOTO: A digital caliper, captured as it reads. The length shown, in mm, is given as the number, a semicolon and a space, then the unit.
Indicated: 127.43; mm
